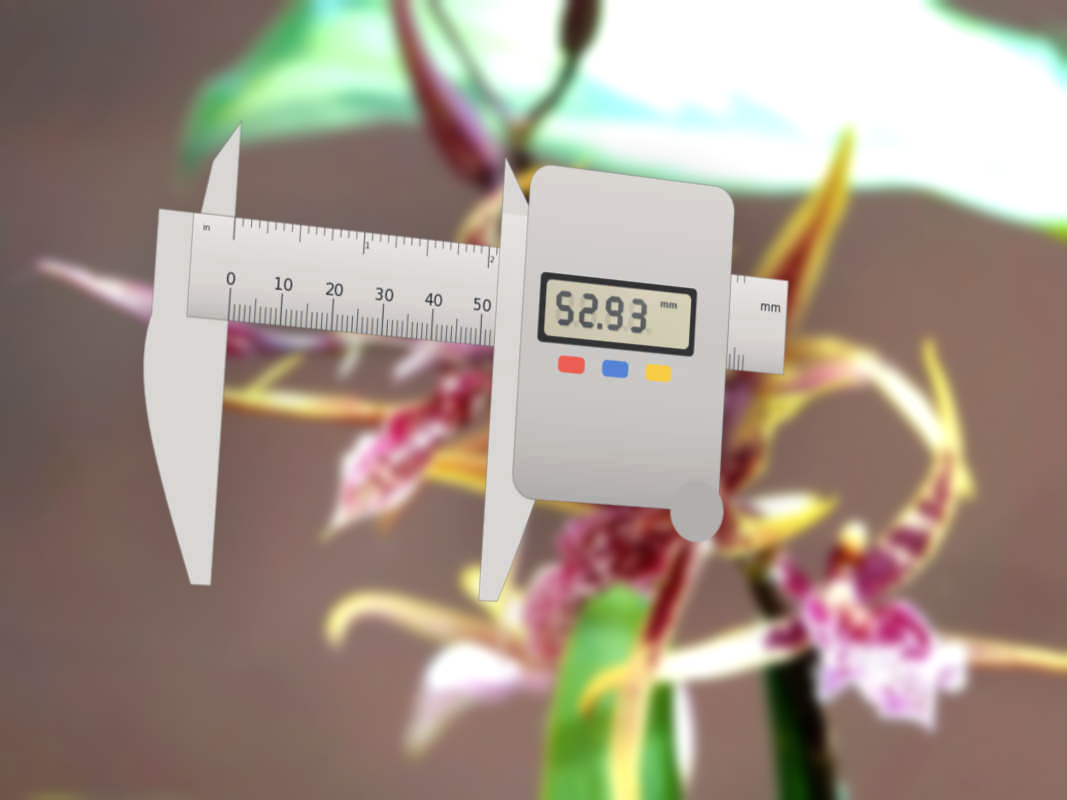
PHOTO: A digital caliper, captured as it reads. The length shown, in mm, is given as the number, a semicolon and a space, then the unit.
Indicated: 52.93; mm
